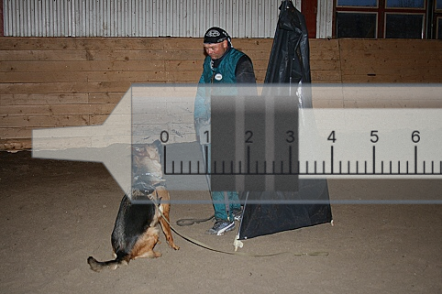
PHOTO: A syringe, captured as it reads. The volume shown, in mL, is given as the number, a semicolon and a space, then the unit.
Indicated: 1.1; mL
